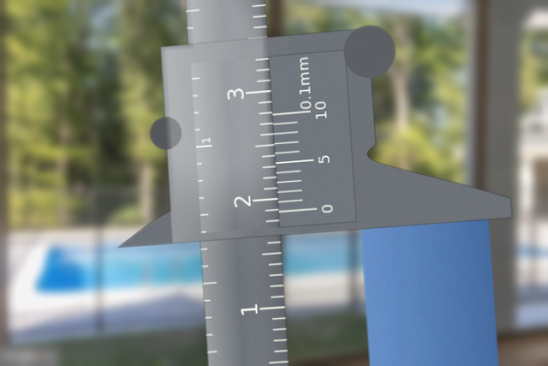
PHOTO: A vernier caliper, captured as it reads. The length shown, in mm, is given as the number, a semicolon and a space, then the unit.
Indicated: 18.8; mm
